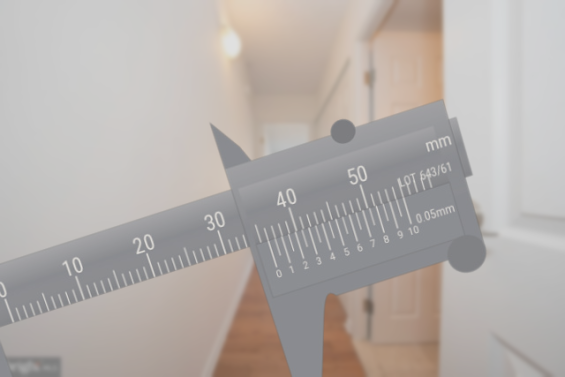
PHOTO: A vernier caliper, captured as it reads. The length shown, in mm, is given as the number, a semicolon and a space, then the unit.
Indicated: 36.0; mm
